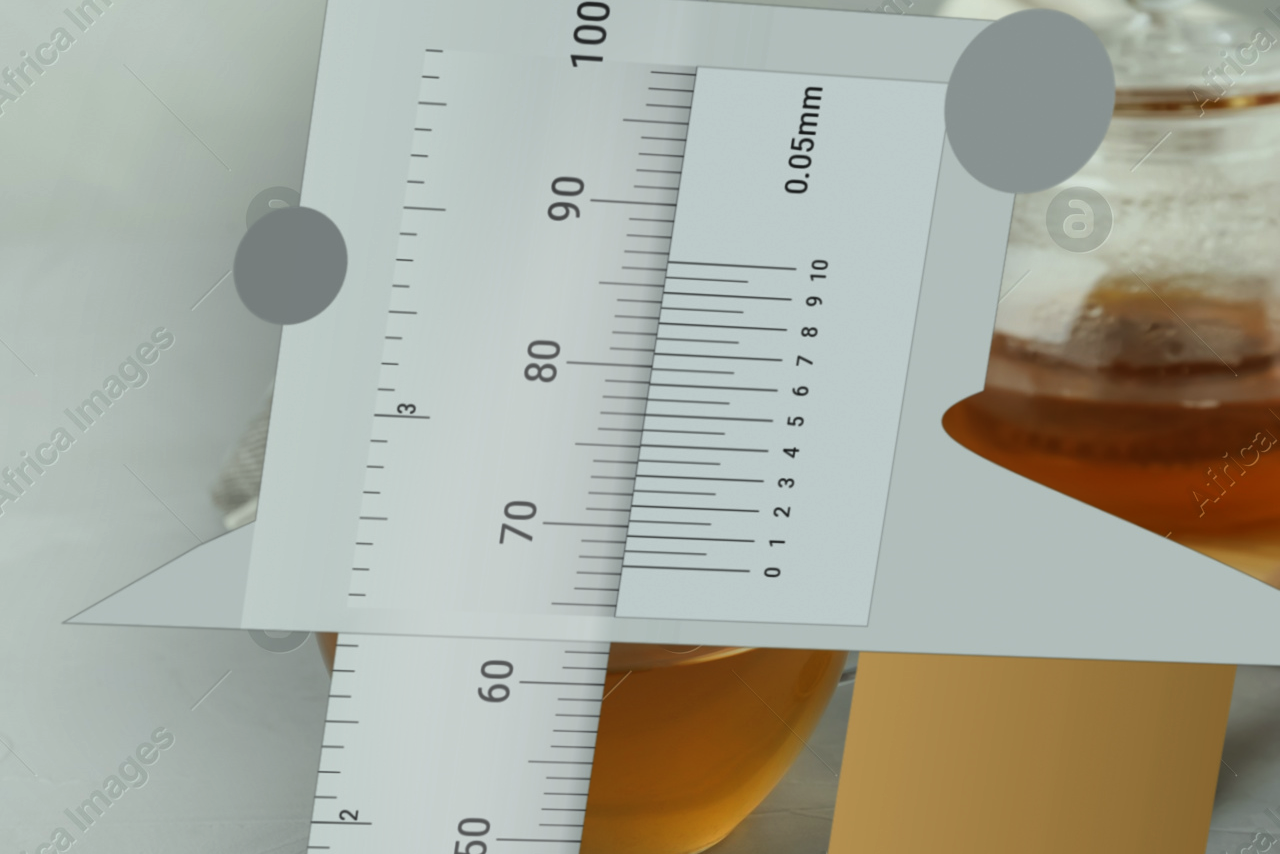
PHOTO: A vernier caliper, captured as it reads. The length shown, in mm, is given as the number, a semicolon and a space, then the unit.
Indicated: 67.5; mm
